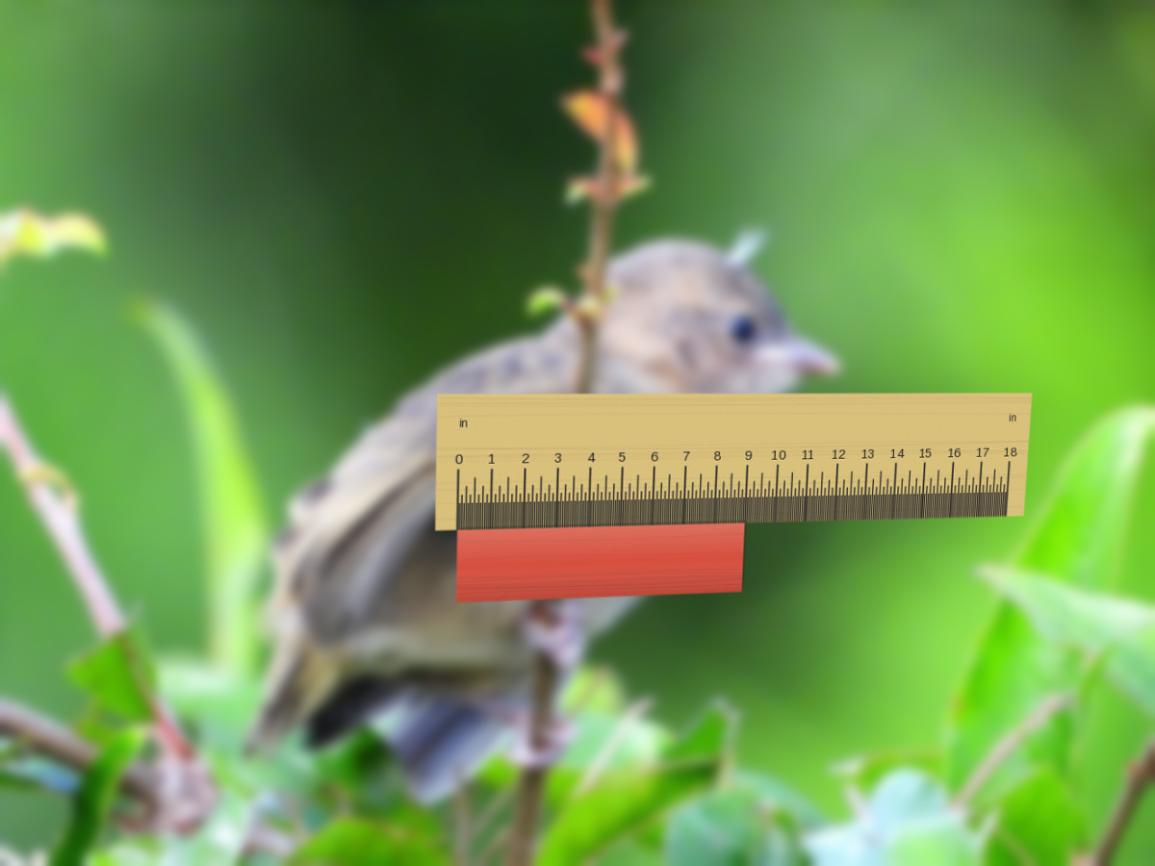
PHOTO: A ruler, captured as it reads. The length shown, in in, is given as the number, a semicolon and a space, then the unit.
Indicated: 9; in
